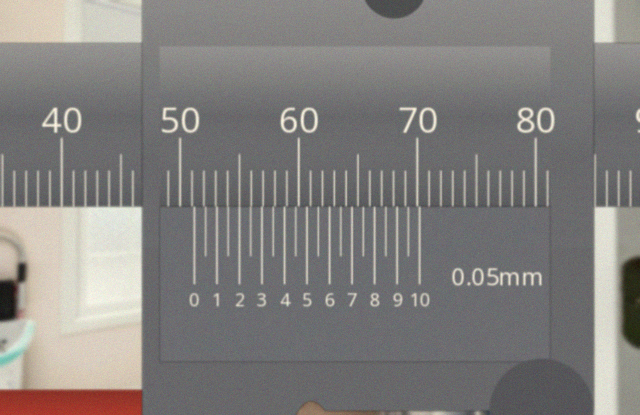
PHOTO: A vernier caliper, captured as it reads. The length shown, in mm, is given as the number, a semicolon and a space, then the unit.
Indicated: 51.2; mm
